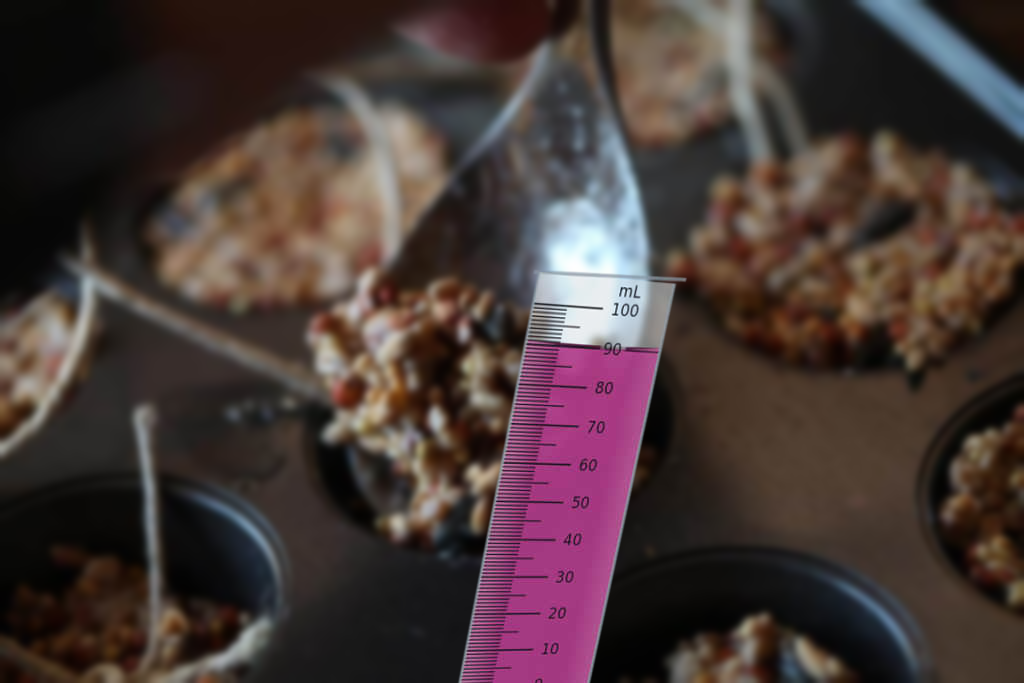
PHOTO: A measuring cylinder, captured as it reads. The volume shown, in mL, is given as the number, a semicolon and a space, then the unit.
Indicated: 90; mL
